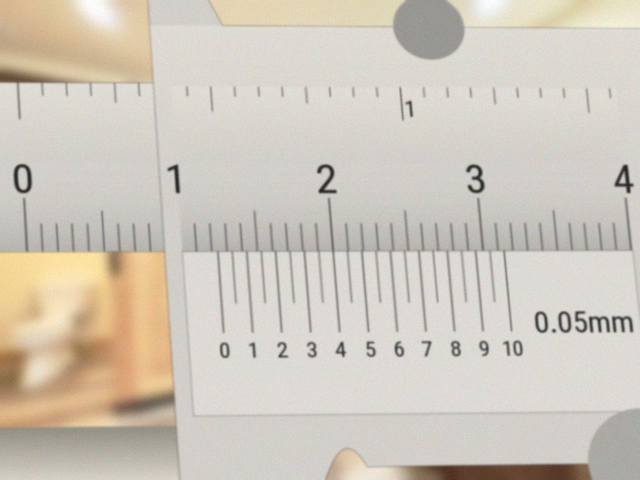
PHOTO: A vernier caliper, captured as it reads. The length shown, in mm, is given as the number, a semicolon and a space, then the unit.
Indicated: 12.4; mm
